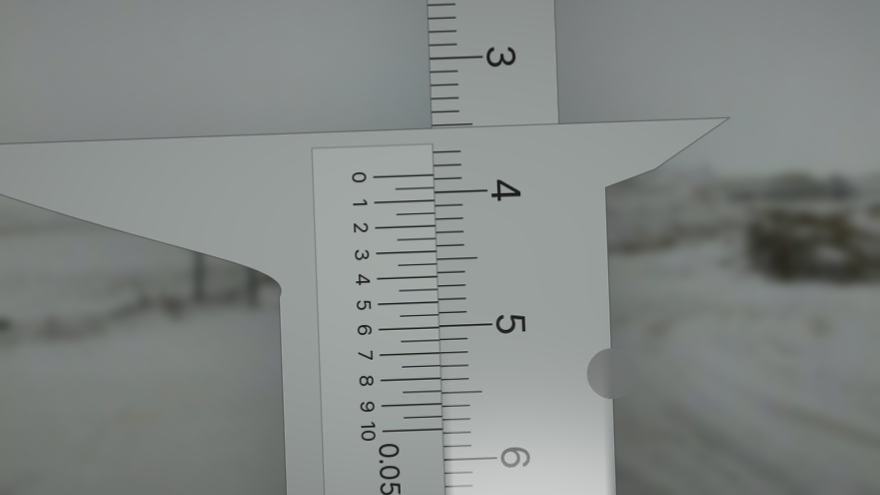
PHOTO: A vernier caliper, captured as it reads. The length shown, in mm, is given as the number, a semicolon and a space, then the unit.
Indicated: 38.7; mm
